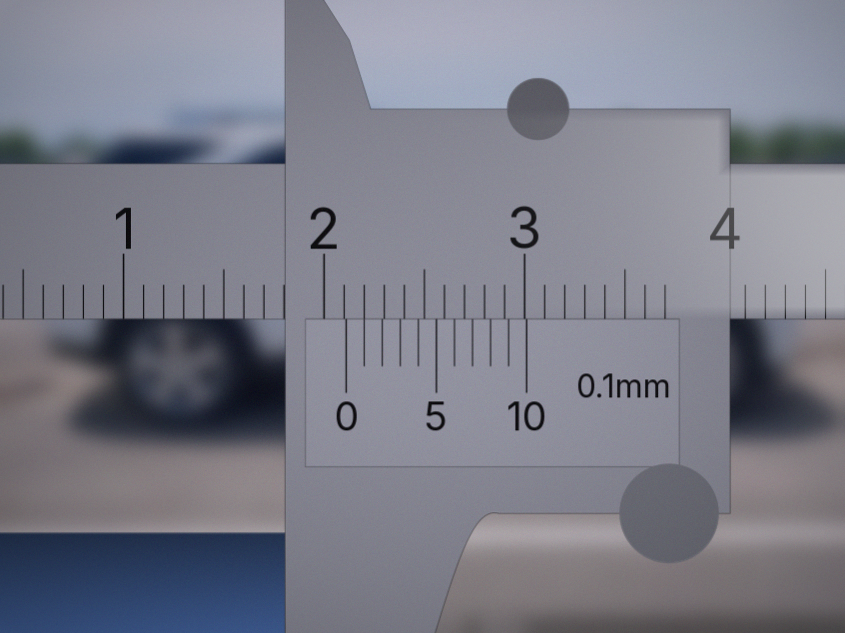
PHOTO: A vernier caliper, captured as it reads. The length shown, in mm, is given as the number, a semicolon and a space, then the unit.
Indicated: 21.1; mm
